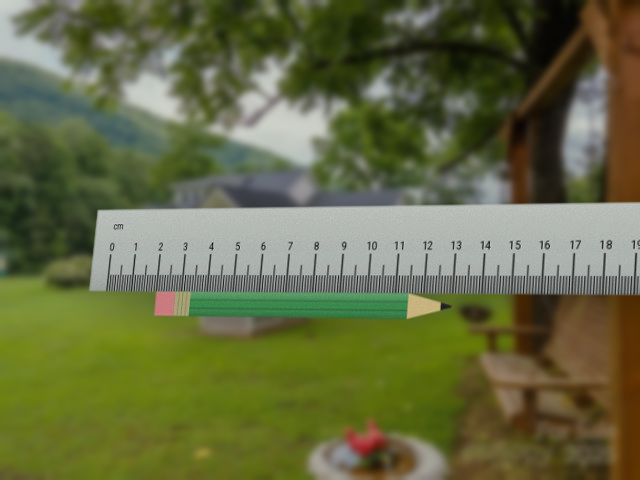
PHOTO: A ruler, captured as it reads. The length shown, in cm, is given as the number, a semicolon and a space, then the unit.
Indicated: 11; cm
